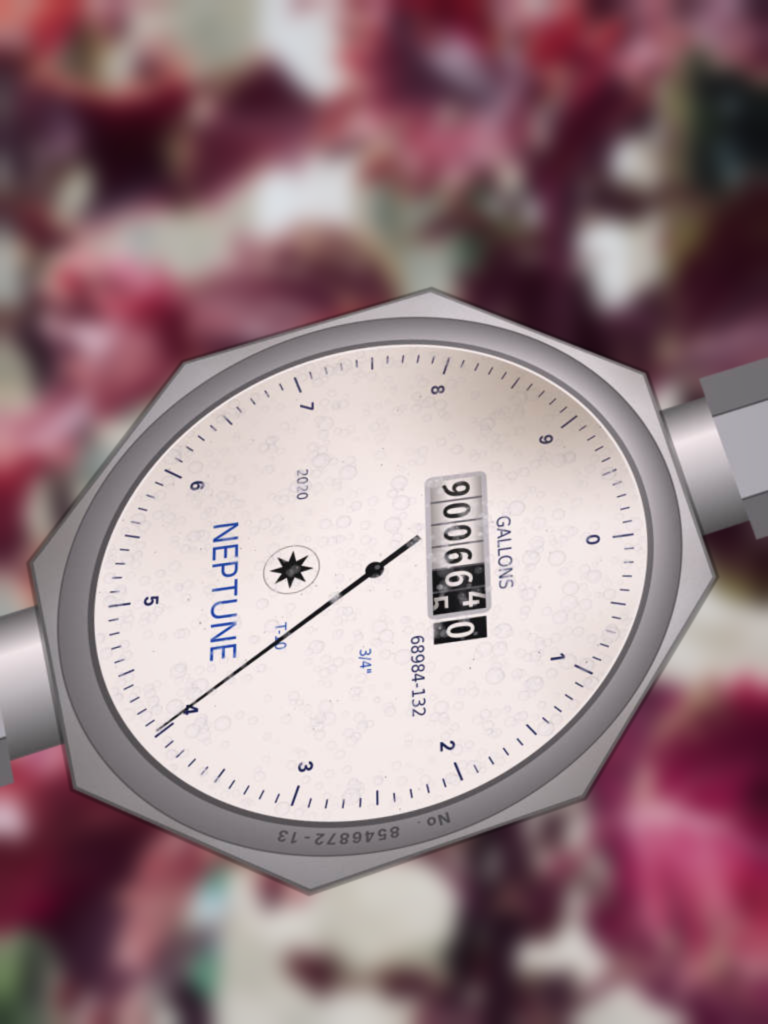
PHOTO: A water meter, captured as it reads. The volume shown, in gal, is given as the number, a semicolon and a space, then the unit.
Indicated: 9006644.0; gal
